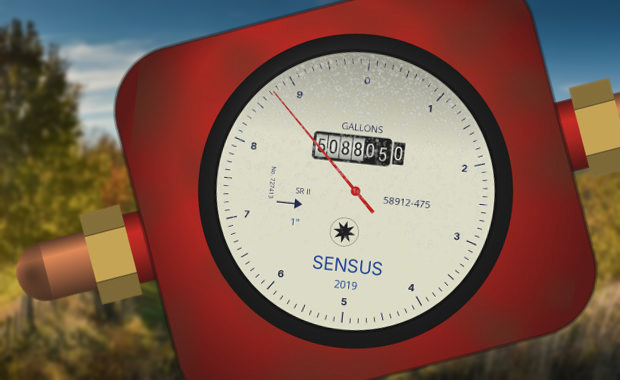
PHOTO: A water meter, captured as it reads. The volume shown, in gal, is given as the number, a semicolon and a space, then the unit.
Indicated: 5088048.7; gal
